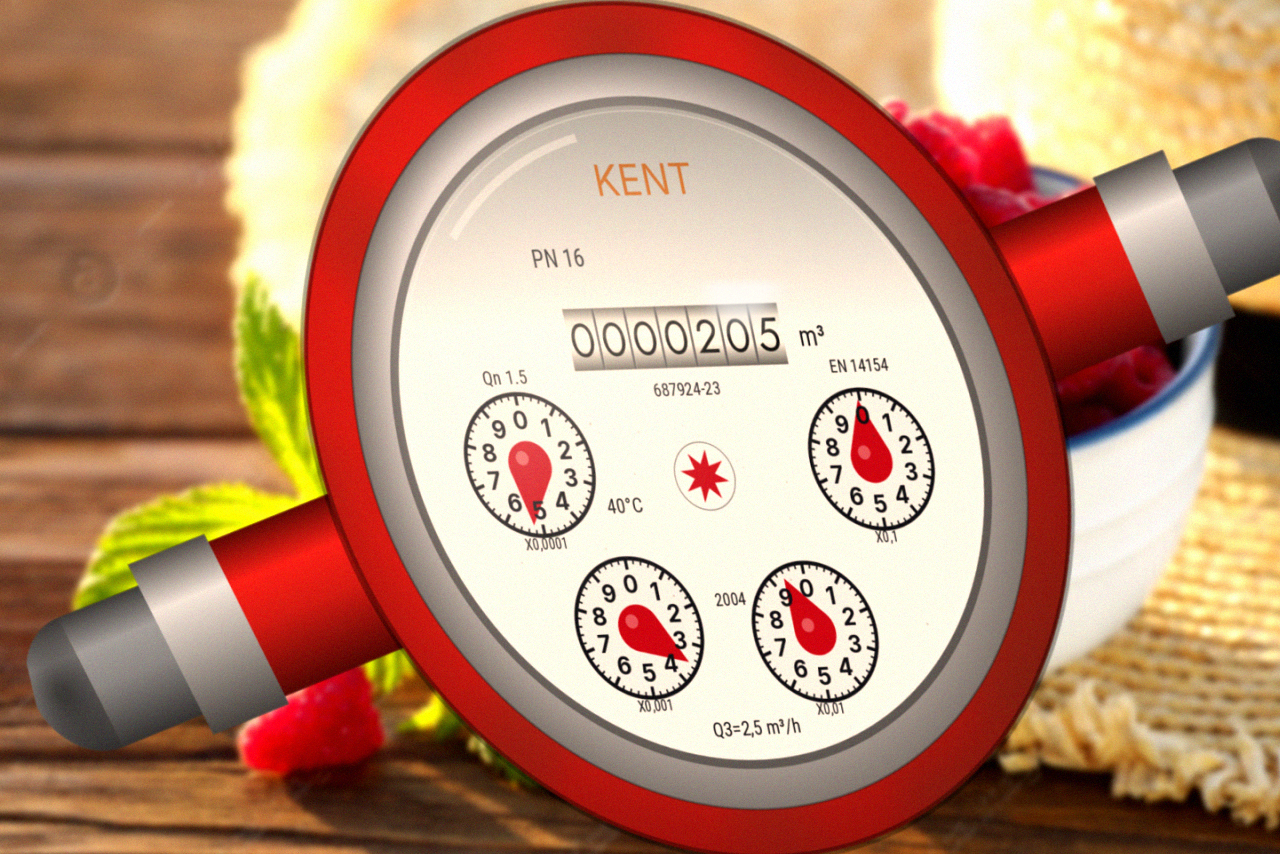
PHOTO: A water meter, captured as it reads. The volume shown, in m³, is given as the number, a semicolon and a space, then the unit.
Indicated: 204.9935; m³
